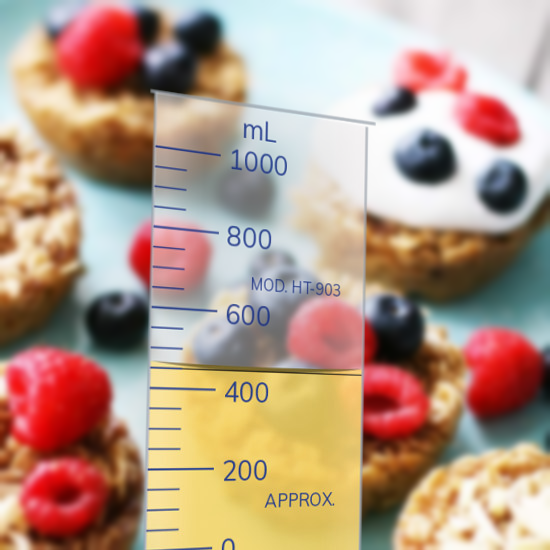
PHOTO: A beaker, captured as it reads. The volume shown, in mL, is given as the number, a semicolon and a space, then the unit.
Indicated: 450; mL
